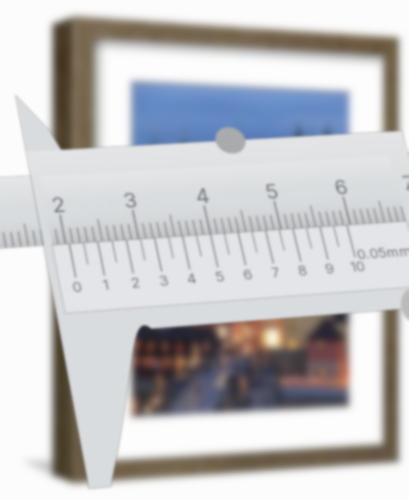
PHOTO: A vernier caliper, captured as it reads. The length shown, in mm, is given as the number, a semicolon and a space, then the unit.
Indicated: 20.5; mm
